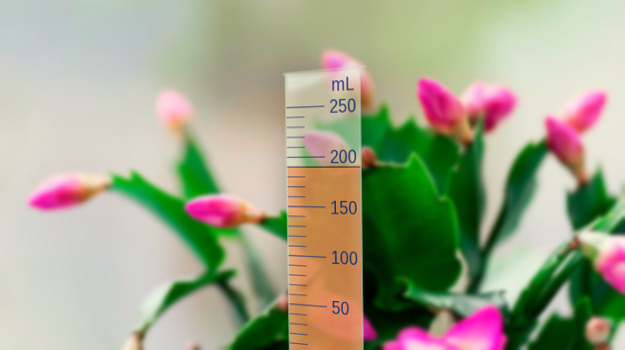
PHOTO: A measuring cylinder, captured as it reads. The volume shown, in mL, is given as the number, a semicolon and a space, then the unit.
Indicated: 190; mL
